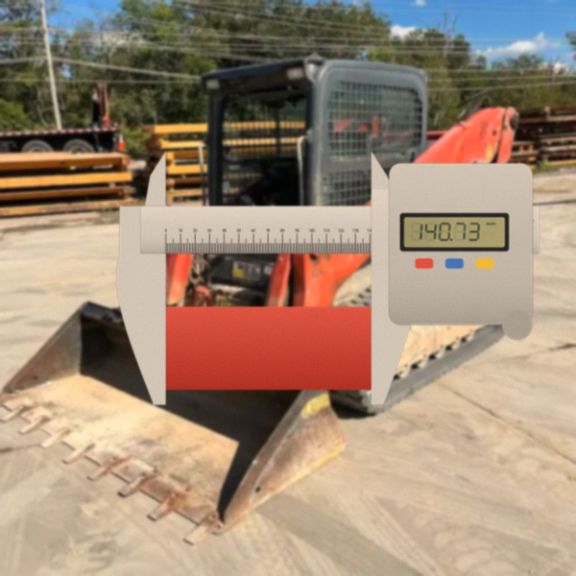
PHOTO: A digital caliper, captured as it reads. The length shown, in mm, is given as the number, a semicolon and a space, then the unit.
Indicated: 140.73; mm
